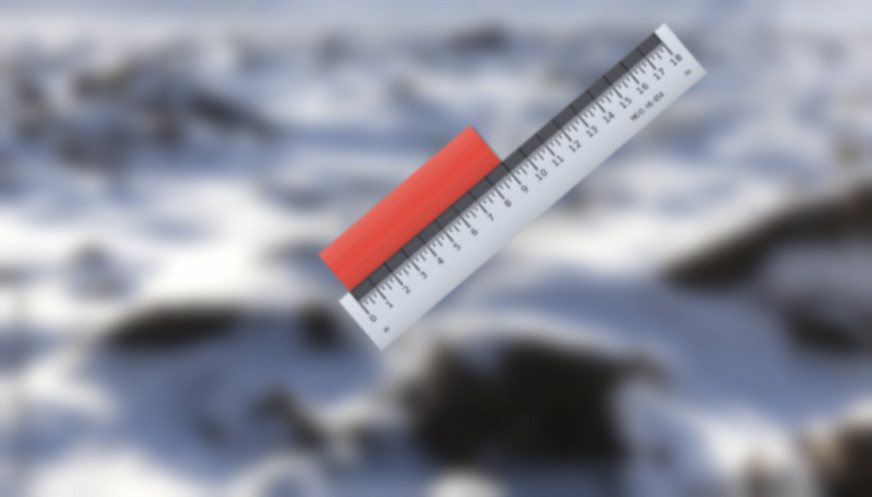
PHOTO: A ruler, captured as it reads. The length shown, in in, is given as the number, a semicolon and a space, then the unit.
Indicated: 9; in
